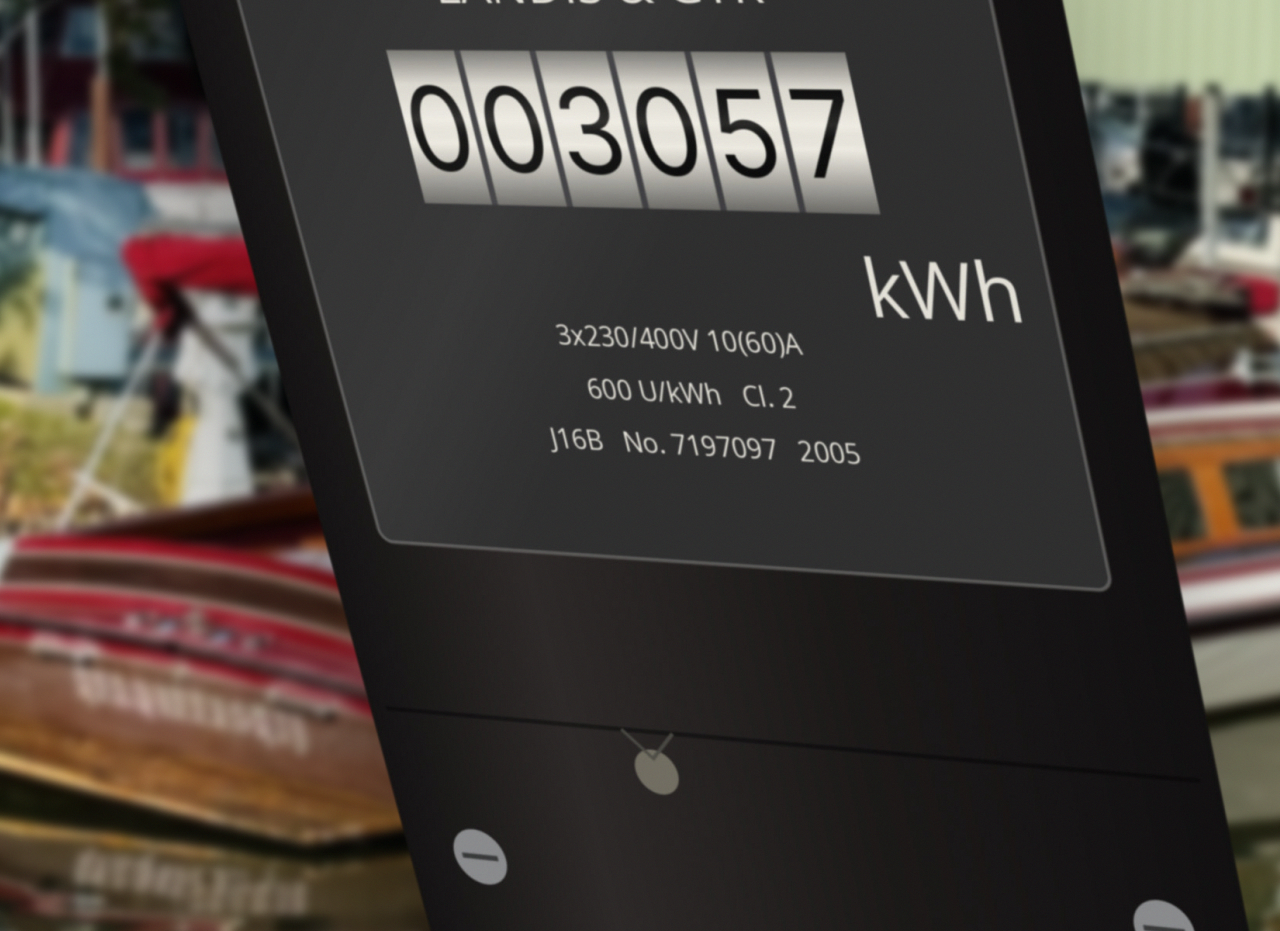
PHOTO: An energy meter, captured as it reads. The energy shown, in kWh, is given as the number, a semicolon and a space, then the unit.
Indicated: 3057; kWh
